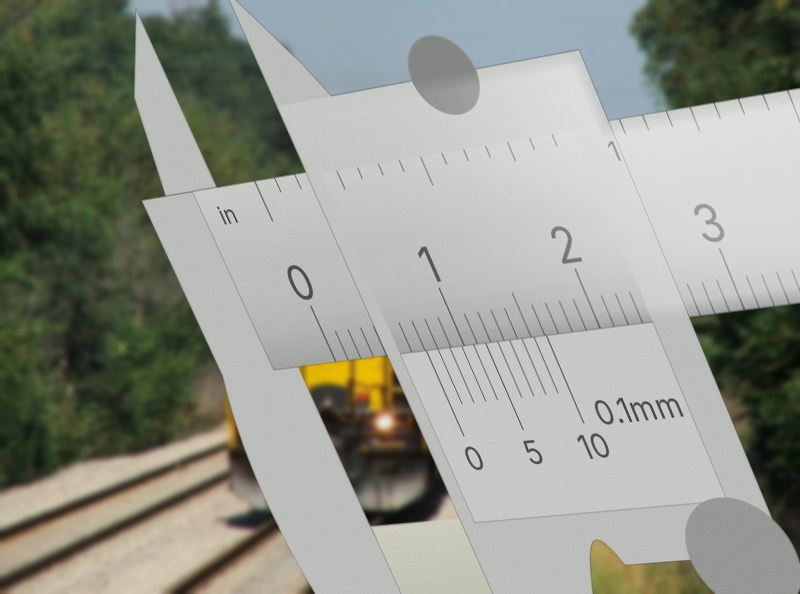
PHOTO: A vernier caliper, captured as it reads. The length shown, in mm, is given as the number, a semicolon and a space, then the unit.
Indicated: 7.1; mm
